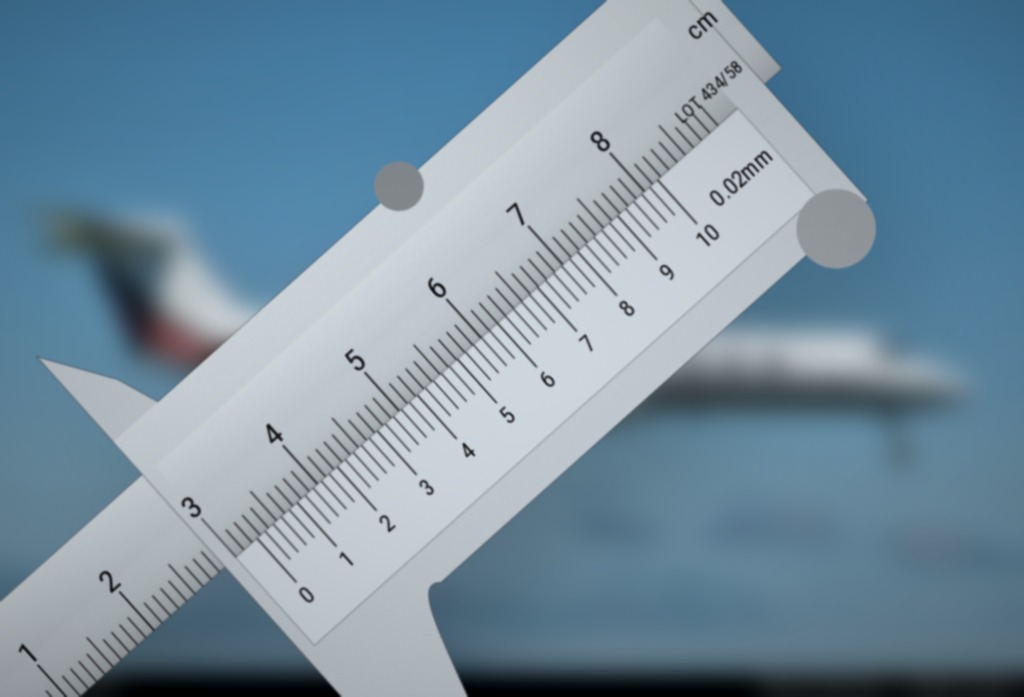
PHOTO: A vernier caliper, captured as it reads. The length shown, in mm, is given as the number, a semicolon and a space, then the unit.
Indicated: 32.6; mm
